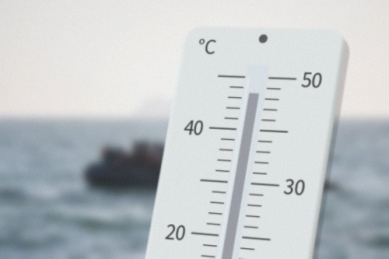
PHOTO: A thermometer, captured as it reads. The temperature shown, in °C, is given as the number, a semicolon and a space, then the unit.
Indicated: 47; °C
